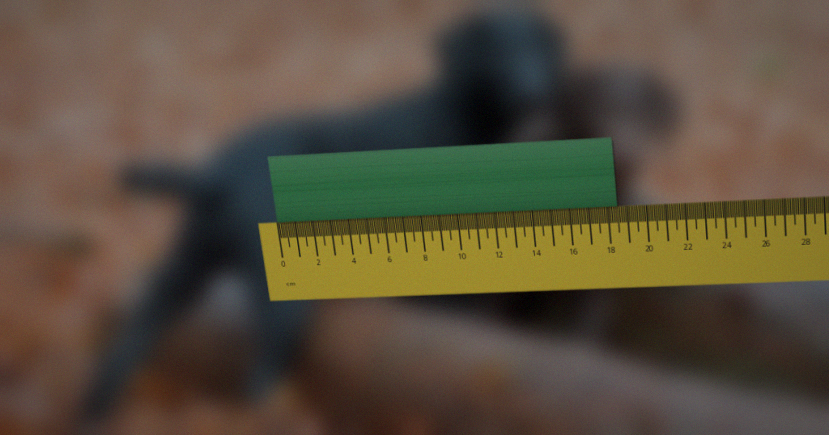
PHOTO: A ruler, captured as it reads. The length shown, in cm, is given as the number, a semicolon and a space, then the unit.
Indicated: 18.5; cm
